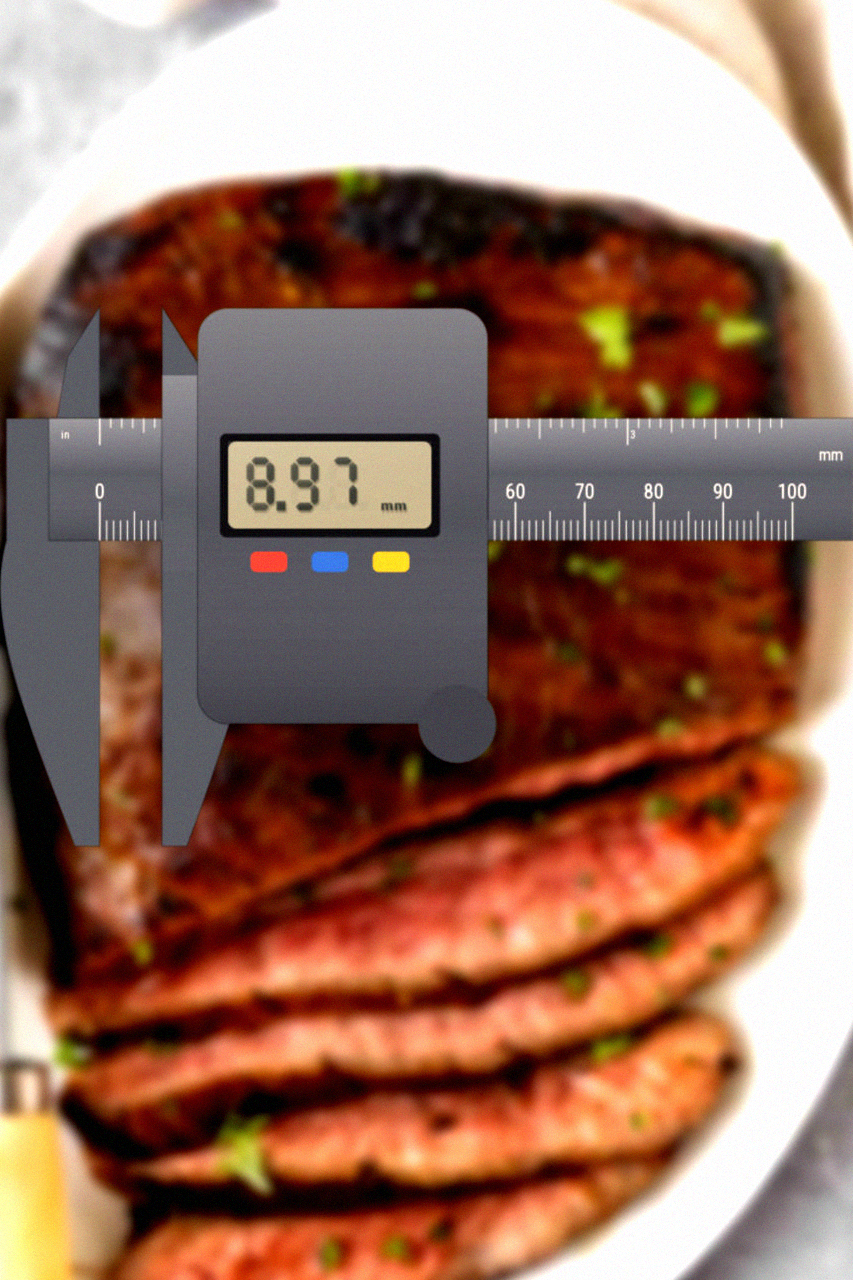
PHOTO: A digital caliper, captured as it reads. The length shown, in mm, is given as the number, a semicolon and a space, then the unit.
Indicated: 8.97; mm
